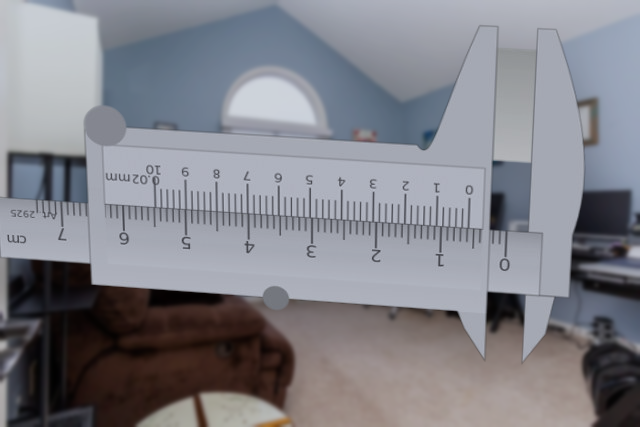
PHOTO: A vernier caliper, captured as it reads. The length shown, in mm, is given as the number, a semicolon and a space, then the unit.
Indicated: 5.8; mm
